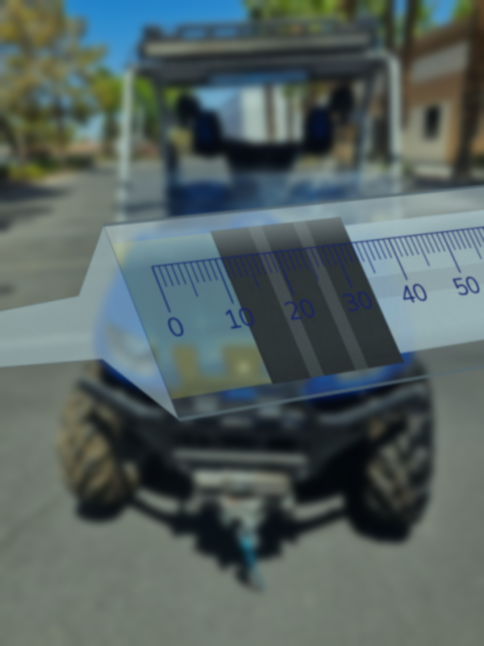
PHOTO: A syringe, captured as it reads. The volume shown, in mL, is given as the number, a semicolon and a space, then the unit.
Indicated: 11; mL
